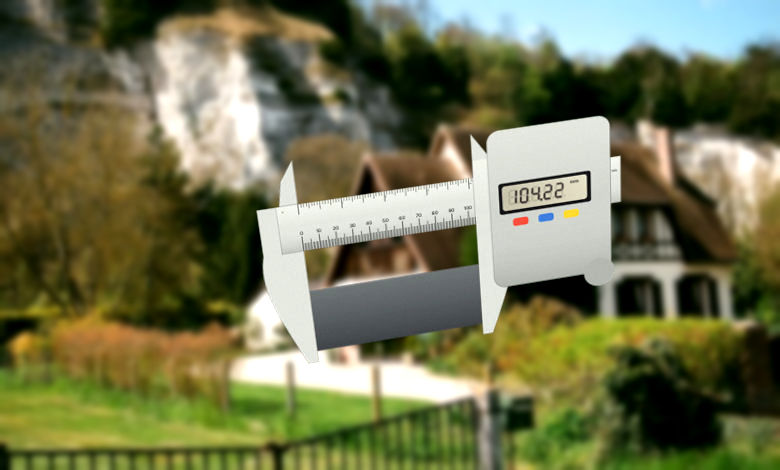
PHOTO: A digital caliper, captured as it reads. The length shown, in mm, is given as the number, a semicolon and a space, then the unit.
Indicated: 104.22; mm
